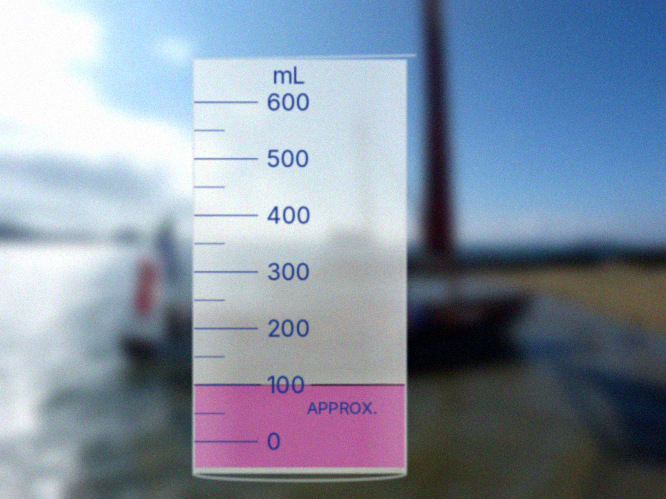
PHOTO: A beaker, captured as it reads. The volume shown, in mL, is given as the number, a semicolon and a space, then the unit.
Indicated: 100; mL
